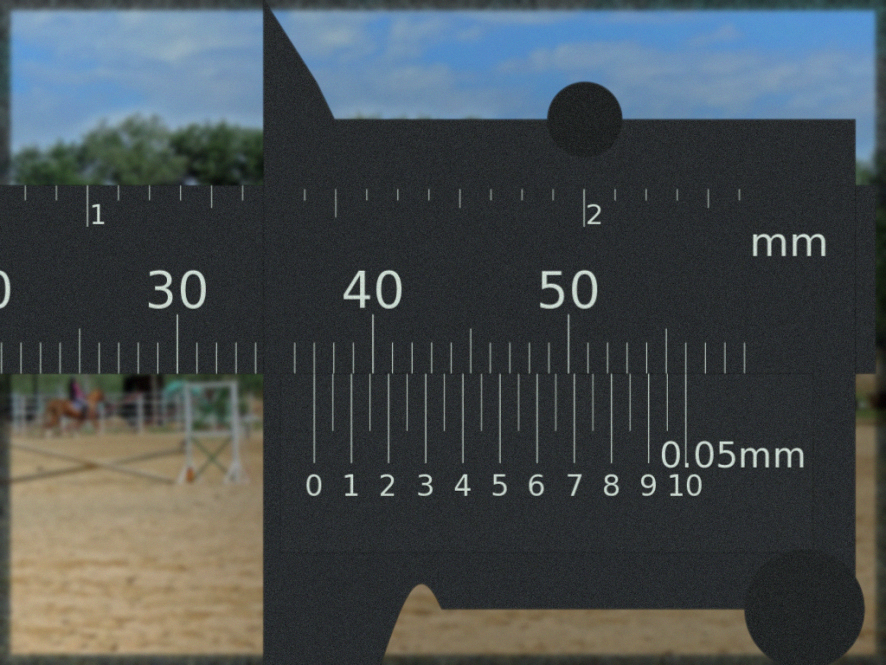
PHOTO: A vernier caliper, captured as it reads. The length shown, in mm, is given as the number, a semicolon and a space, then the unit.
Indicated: 37.0; mm
